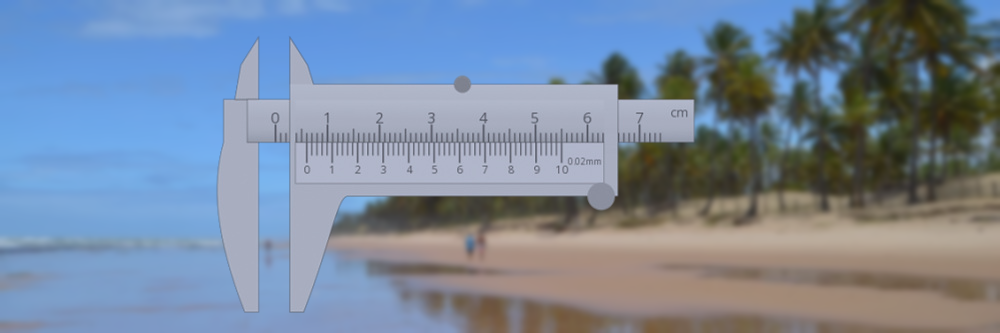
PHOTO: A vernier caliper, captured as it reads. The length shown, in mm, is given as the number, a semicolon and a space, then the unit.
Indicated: 6.0; mm
